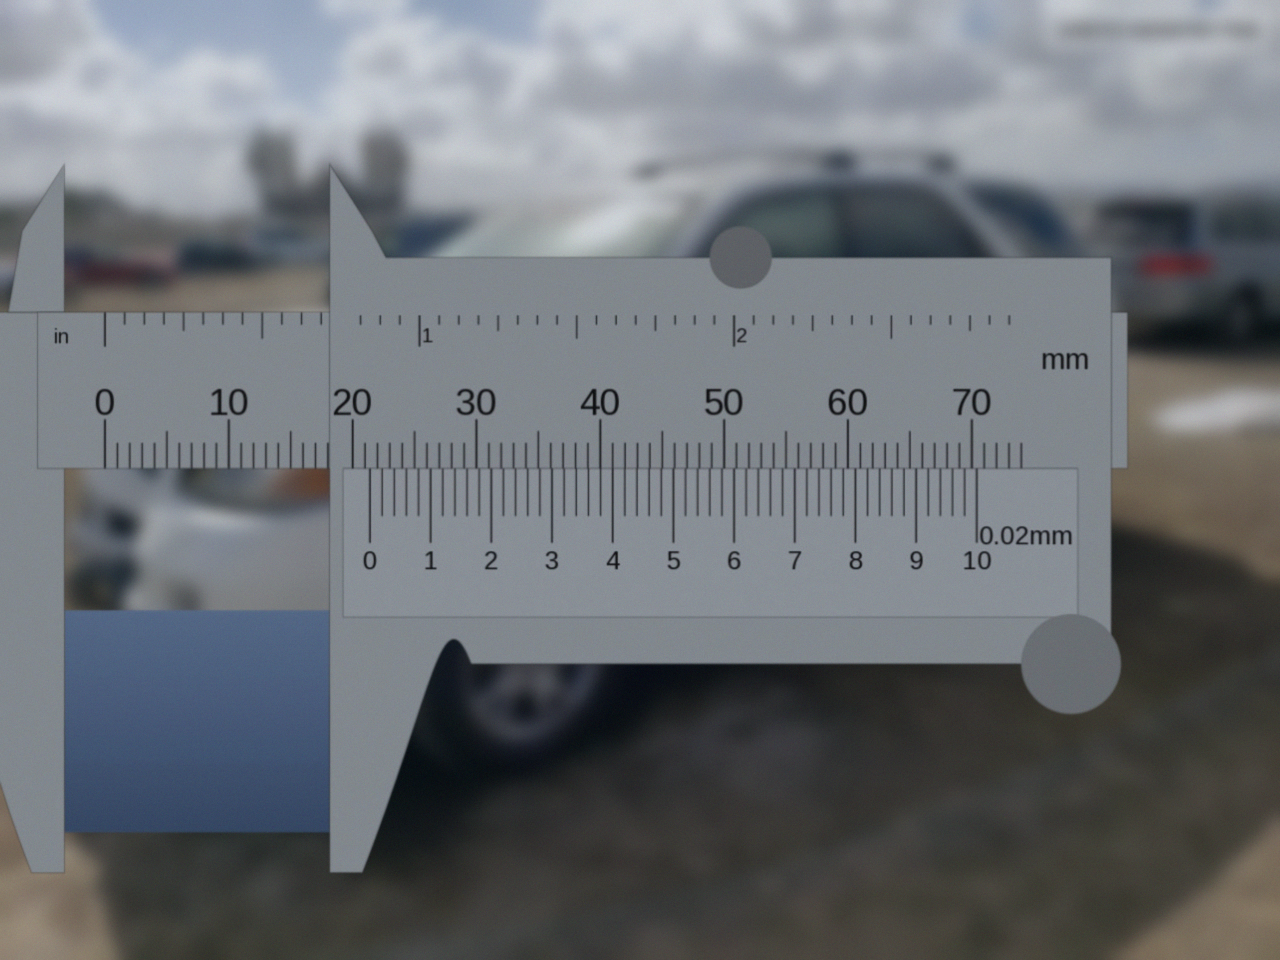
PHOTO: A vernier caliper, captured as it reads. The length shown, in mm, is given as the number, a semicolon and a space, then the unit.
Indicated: 21.4; mm
